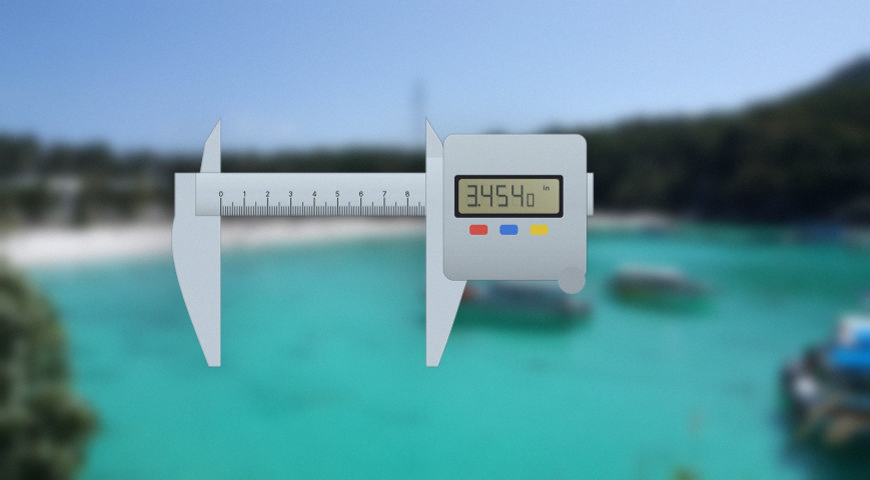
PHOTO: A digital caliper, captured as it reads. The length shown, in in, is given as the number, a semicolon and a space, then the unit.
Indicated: 3.4540; in
